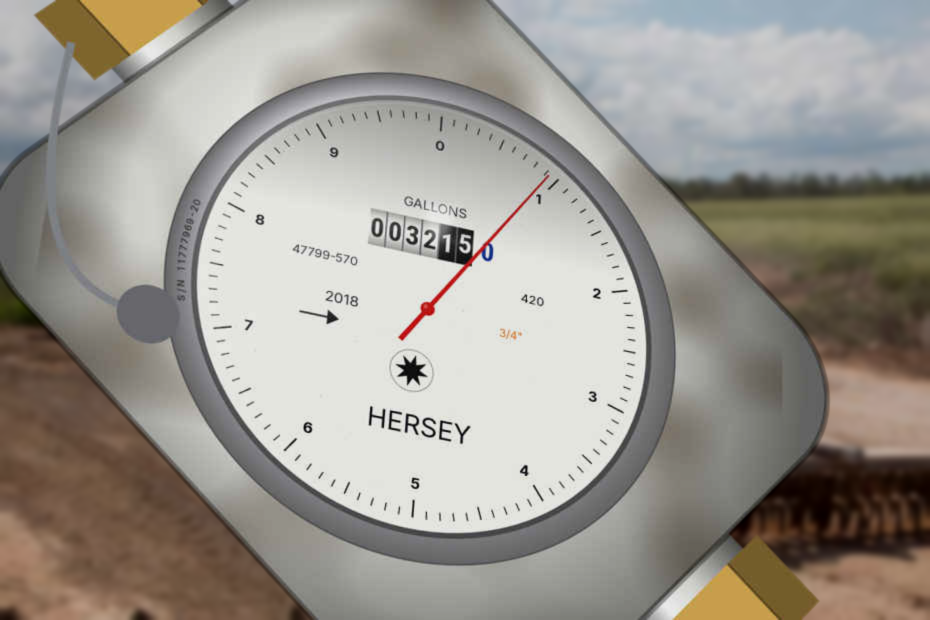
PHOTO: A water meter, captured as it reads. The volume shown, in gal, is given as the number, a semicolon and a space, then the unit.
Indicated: 32150.9; gal
